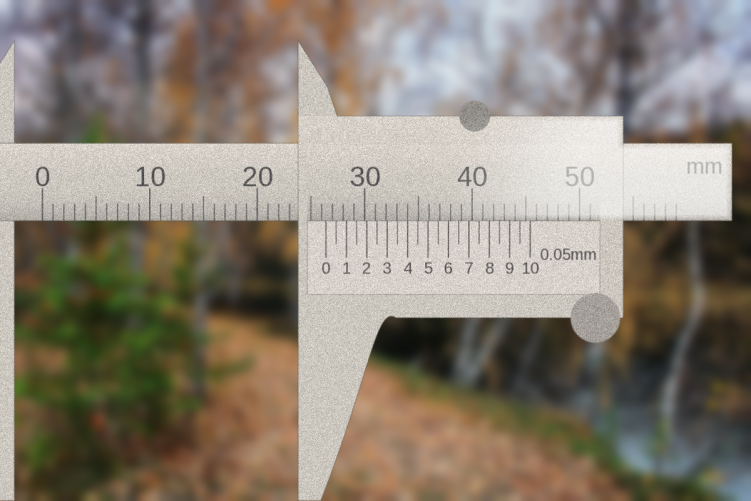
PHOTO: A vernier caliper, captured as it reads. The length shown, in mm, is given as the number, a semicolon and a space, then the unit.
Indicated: 26.4; mm
